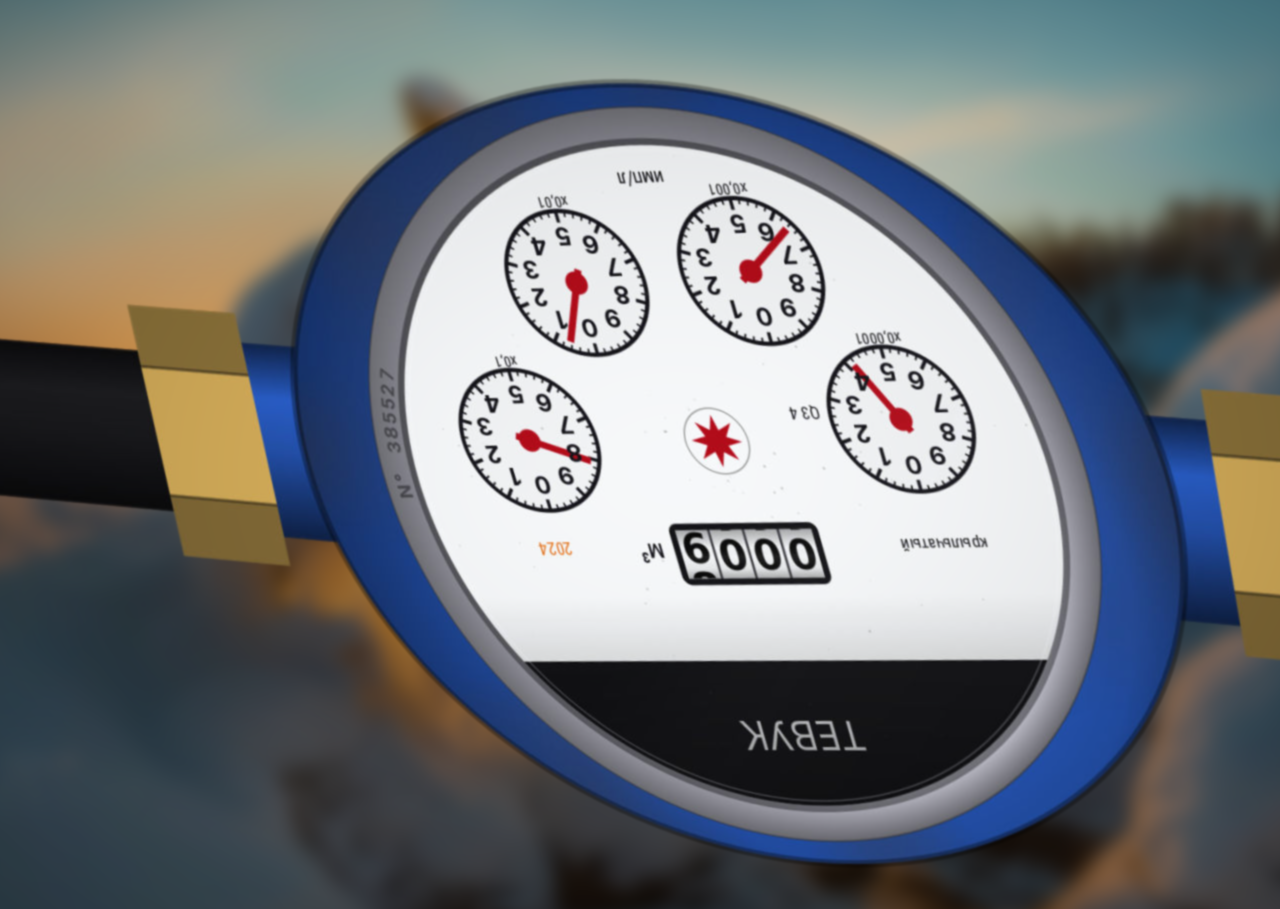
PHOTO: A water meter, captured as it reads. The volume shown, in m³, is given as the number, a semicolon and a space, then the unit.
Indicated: 8.8064; m³
